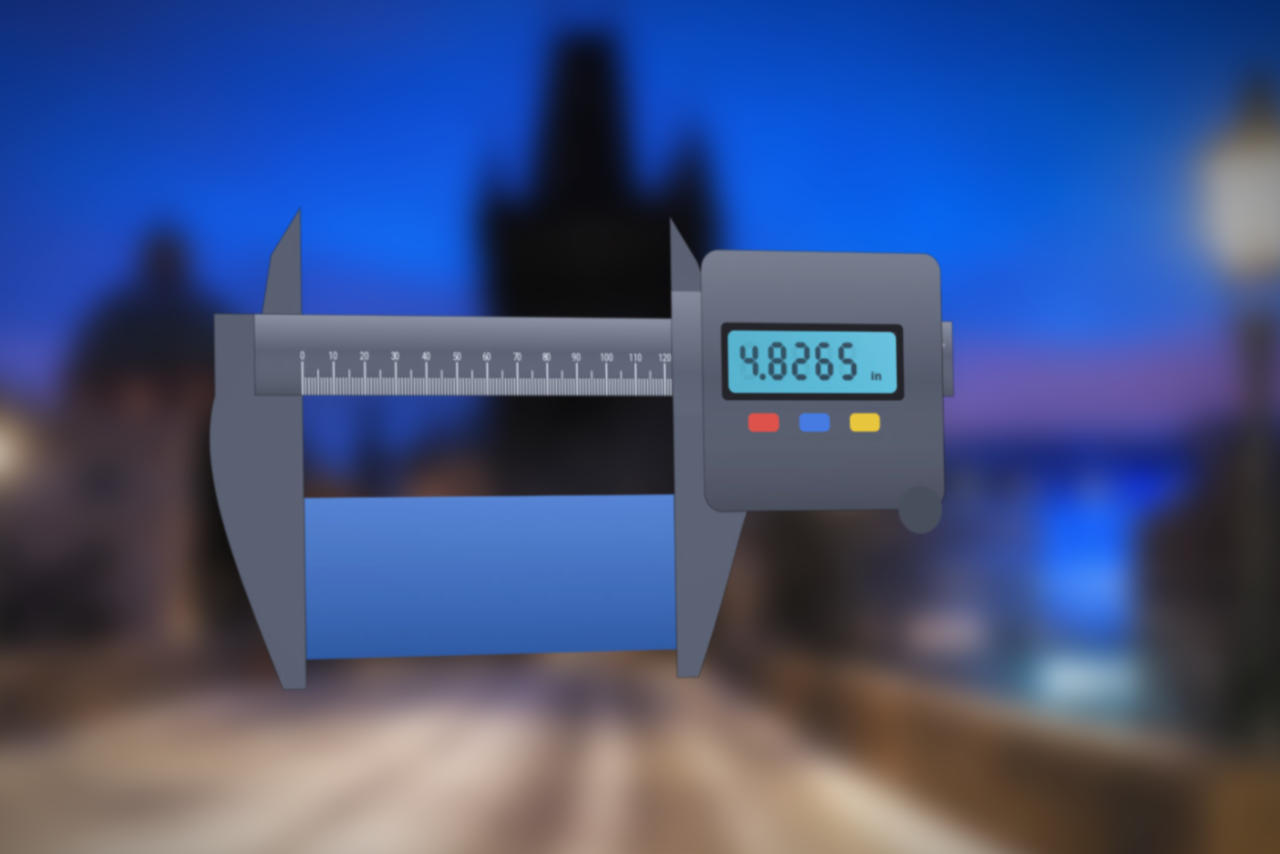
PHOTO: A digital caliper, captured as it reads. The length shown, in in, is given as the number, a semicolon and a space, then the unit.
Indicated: 4.8265; in
